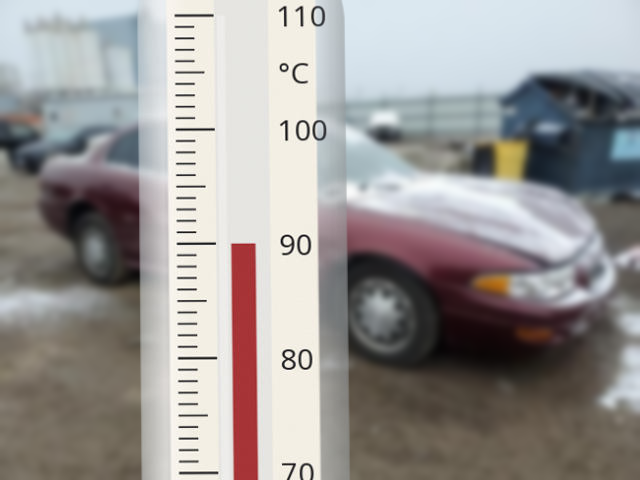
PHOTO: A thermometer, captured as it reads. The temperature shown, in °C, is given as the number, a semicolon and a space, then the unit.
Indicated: 90; °C
